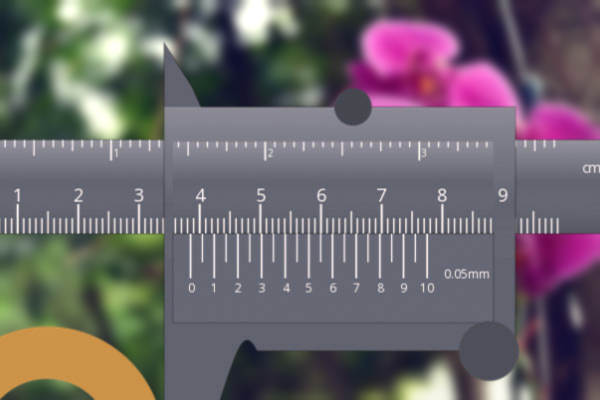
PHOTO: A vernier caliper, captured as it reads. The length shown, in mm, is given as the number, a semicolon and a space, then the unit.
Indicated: 38.5; mm
